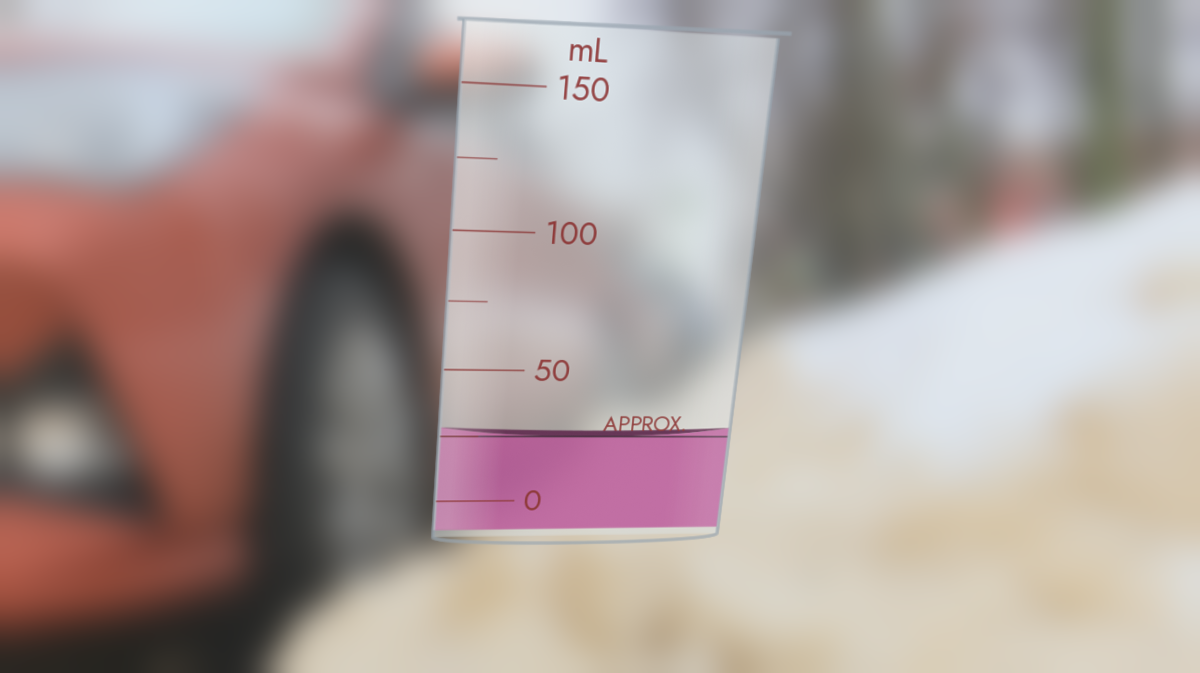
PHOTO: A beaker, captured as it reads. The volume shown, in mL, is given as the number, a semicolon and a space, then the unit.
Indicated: 25; mL
